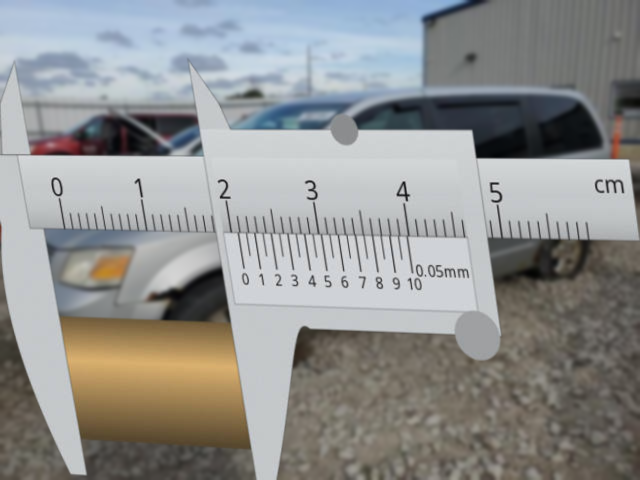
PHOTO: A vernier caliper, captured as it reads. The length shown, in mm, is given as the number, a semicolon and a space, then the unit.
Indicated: 20.8; mm
